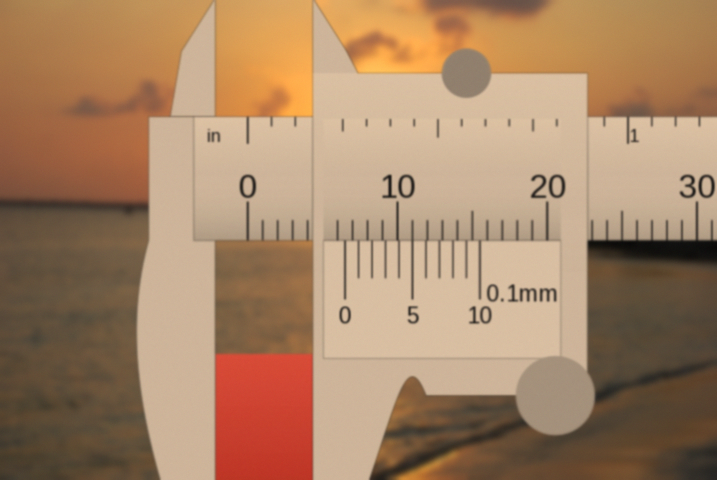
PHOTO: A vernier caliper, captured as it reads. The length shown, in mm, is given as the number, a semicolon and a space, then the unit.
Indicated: 6.5; mm
